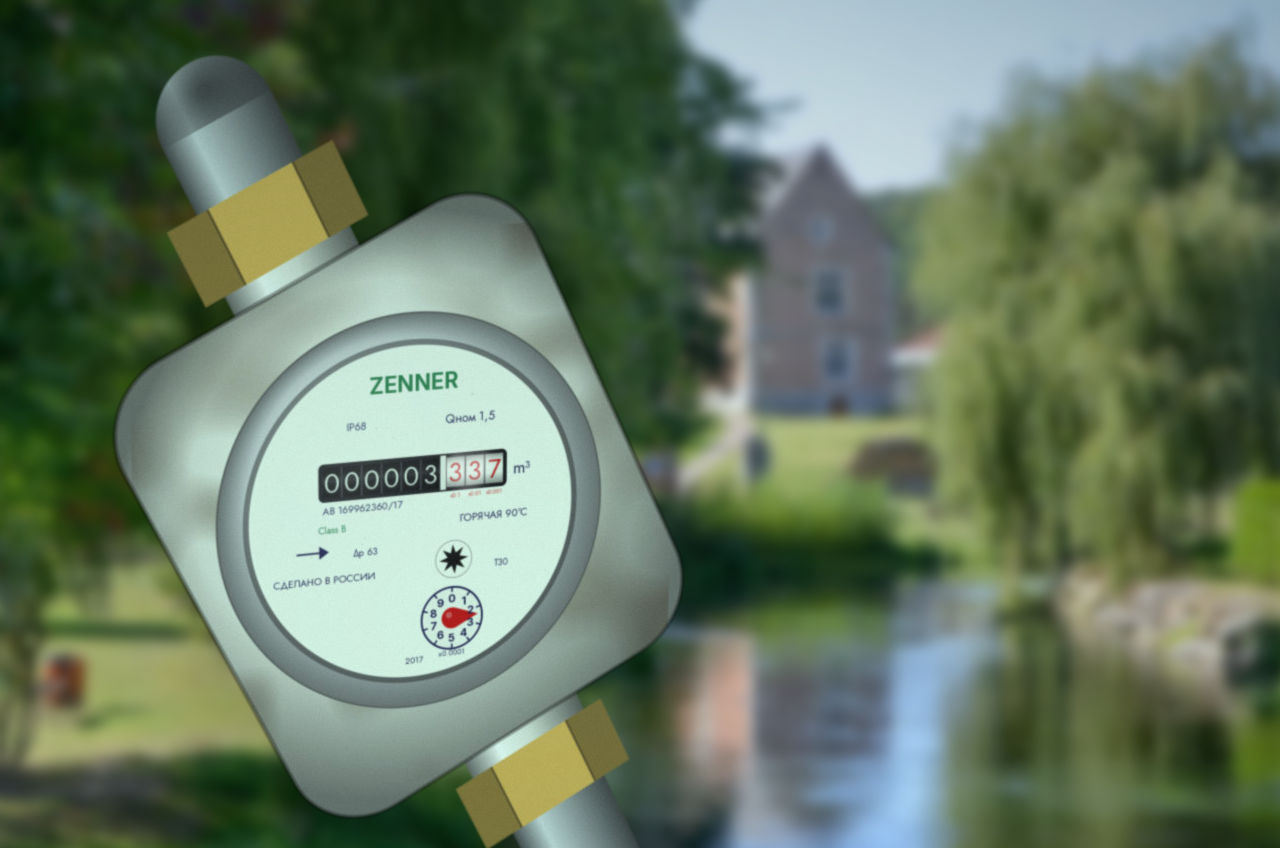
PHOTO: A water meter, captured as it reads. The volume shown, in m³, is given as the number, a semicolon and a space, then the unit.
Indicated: 3.3372; m³
